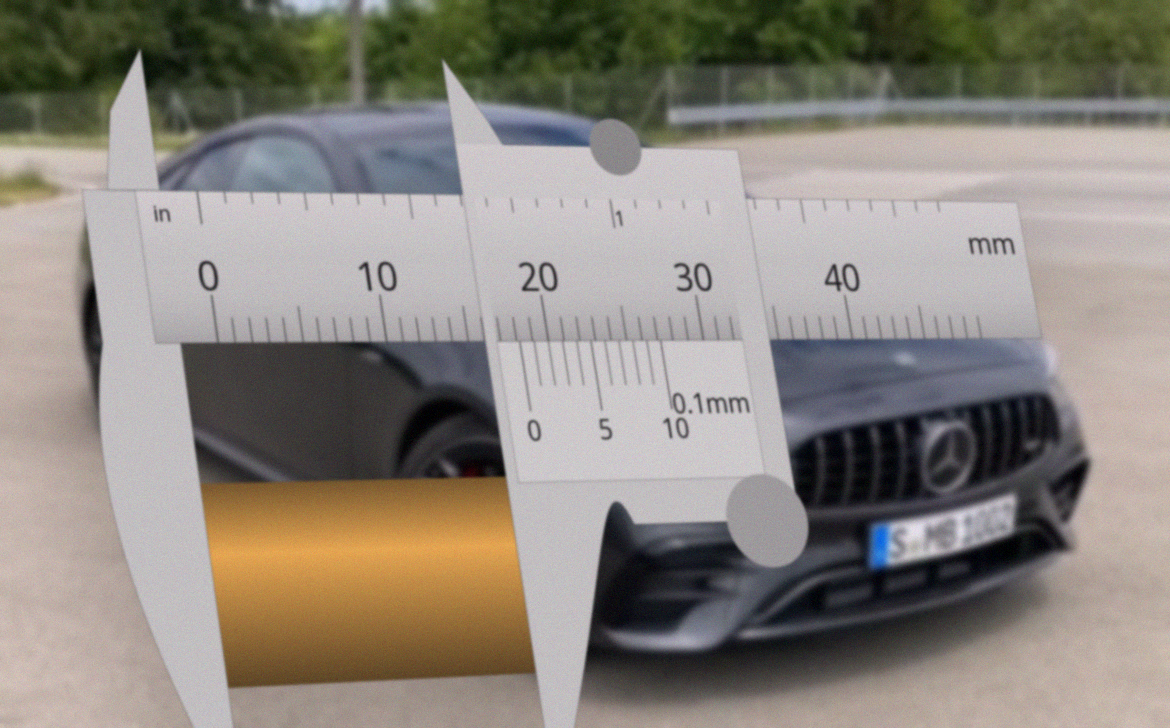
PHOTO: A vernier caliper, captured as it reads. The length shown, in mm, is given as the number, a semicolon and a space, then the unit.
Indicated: 18.2; mm
